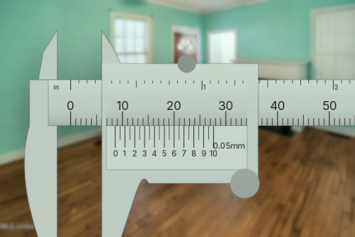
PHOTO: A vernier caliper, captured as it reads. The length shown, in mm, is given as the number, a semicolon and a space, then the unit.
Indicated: 8.6; mm
